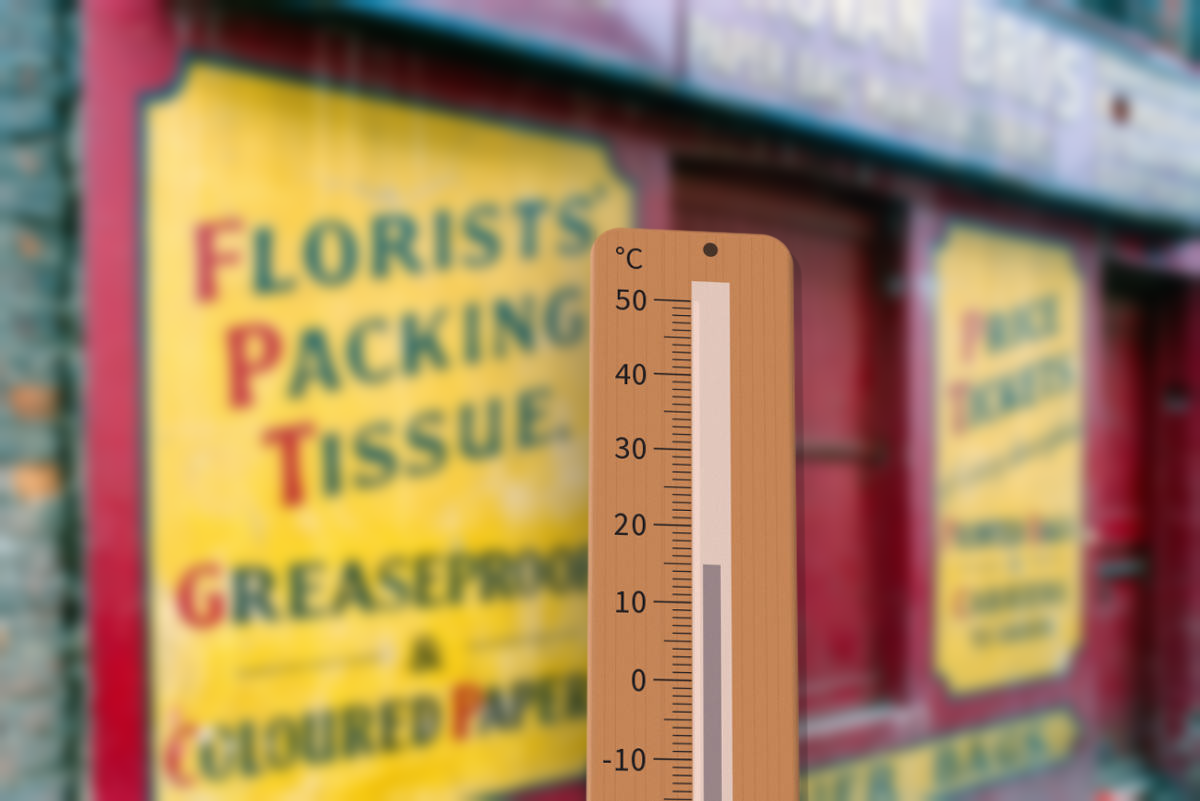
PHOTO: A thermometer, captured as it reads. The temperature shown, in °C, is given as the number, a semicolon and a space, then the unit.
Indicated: 15; °C
